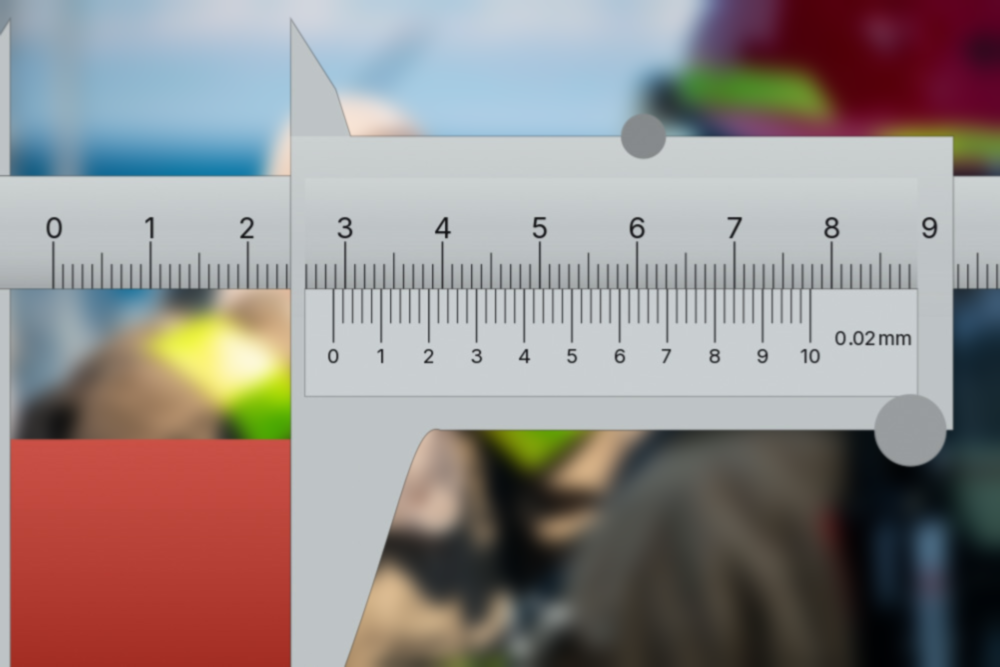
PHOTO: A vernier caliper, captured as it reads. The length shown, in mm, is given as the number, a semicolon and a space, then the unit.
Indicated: 28.8; mm
